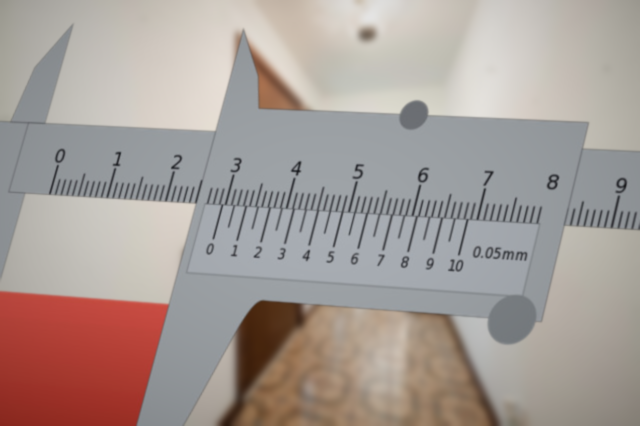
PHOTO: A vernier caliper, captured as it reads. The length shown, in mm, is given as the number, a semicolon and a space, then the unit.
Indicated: 29.5; mm
